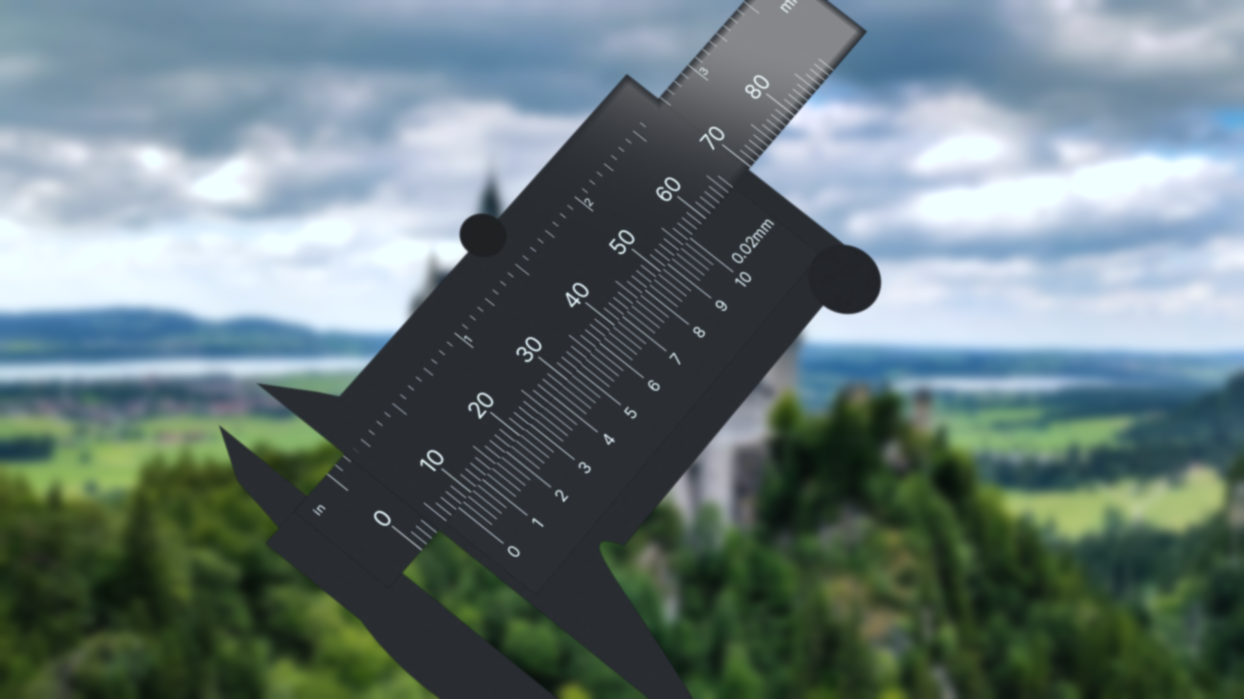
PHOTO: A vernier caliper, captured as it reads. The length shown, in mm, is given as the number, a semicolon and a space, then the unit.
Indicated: 7.4; mm
